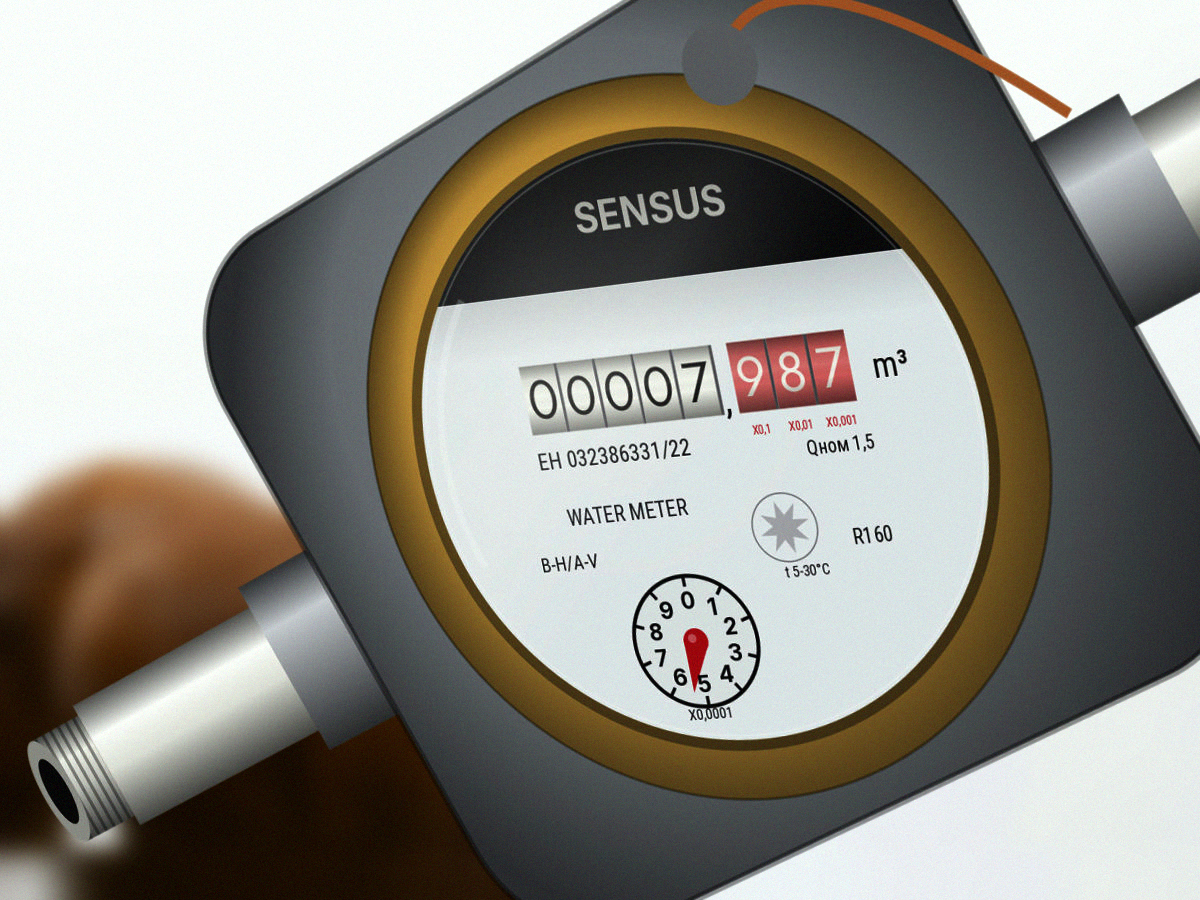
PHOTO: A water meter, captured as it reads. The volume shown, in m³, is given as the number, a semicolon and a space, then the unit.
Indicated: 7.9875; m³
